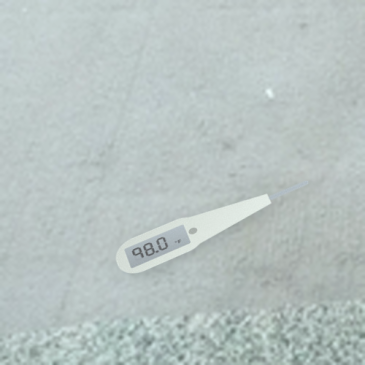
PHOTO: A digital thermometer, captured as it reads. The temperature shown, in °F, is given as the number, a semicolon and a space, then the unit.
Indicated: 98.0; °F
